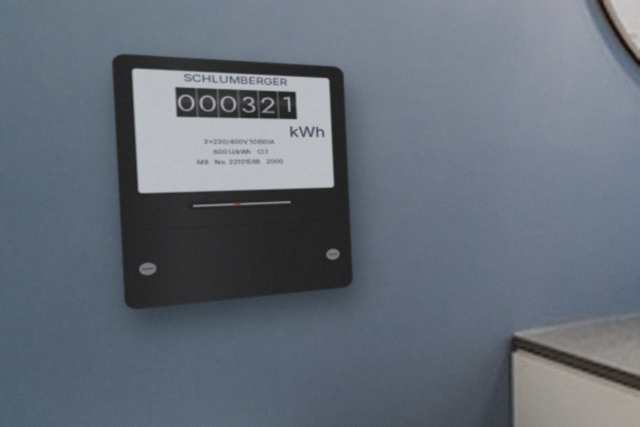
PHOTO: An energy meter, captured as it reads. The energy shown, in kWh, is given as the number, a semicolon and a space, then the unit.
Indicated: 321; kWh
